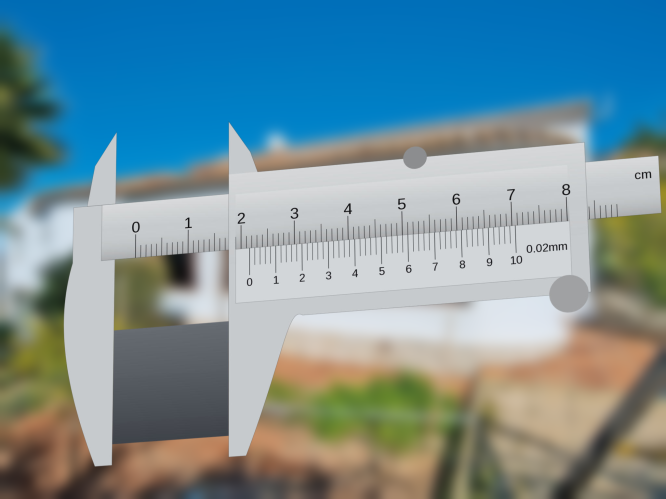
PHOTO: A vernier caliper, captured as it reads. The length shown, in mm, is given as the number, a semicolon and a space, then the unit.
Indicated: 21.6; mm
